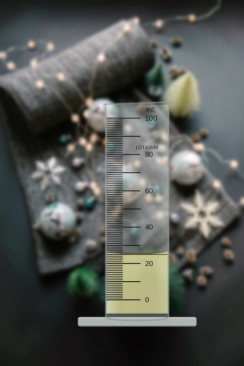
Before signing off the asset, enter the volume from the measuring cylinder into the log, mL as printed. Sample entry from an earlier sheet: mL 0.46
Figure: mL 25
